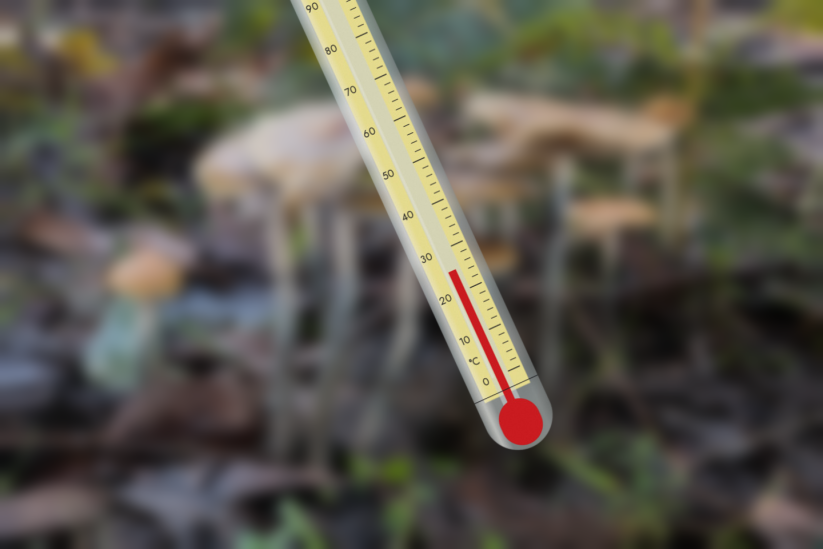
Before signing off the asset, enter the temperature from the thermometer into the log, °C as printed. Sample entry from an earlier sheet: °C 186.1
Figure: °C 25
